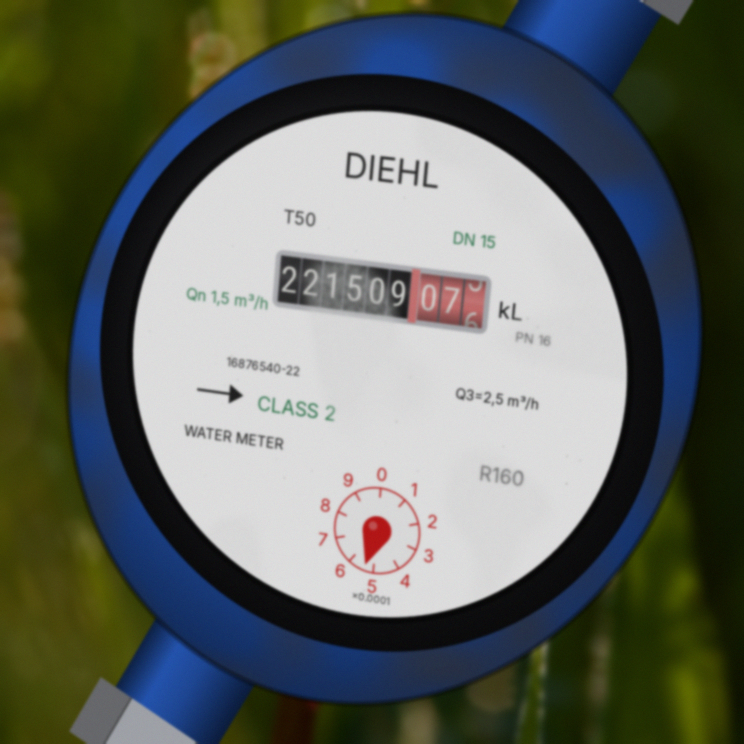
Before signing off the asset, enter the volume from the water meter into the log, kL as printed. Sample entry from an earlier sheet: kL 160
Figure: kL 221509.0755
